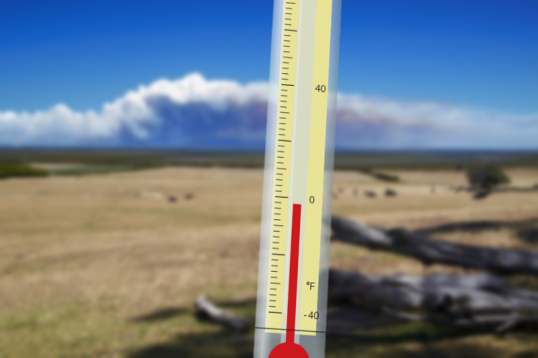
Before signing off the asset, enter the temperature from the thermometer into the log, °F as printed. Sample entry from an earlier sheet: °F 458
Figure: °F -2
